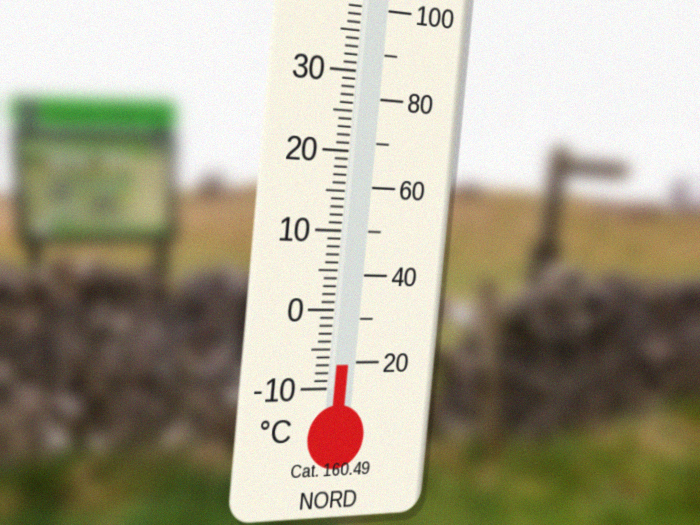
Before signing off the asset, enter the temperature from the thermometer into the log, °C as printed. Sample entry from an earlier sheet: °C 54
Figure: °C -7
